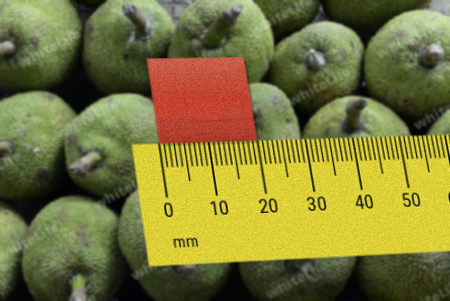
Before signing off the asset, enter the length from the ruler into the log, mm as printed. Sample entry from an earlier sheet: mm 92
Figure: mm 20
